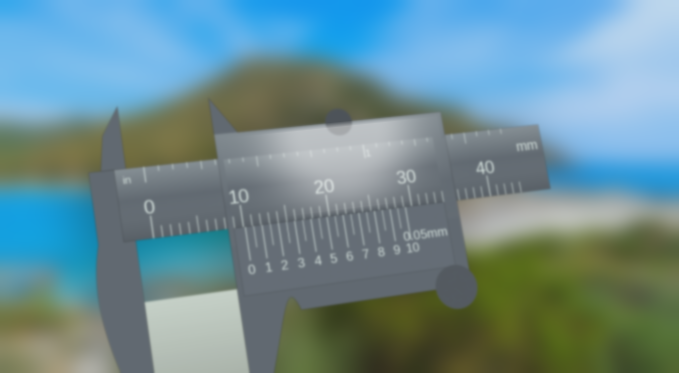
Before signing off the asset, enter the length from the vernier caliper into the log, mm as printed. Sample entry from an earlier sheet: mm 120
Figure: mm 10.2
